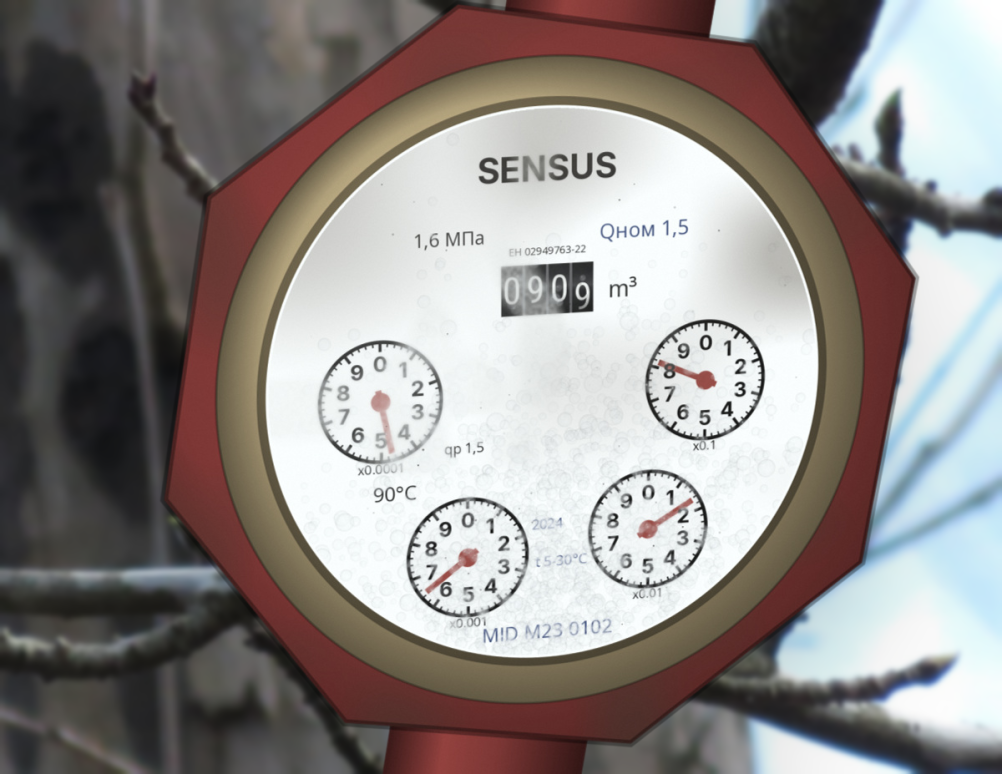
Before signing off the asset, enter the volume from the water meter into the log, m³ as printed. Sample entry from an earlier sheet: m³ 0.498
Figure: m³ 908.8164
